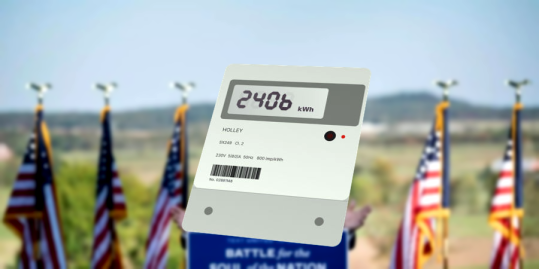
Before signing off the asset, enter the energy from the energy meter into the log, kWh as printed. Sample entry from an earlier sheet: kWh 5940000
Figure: kWh 2406
